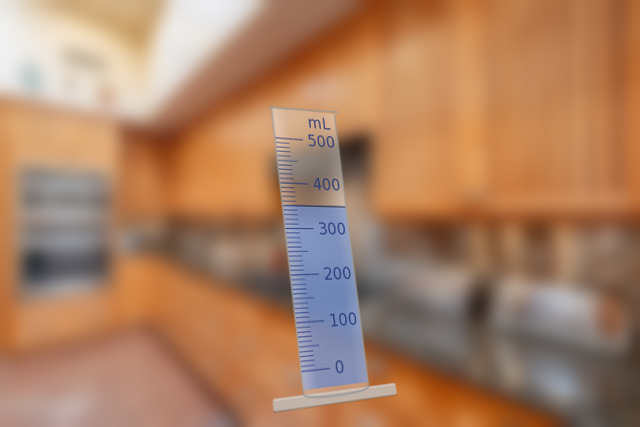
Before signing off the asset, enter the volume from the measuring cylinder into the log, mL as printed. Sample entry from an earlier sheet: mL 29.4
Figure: mL 350
